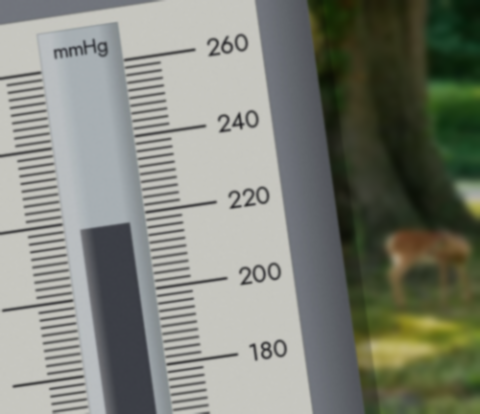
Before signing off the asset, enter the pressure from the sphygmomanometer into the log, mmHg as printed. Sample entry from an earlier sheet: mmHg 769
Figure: mmHg 218
